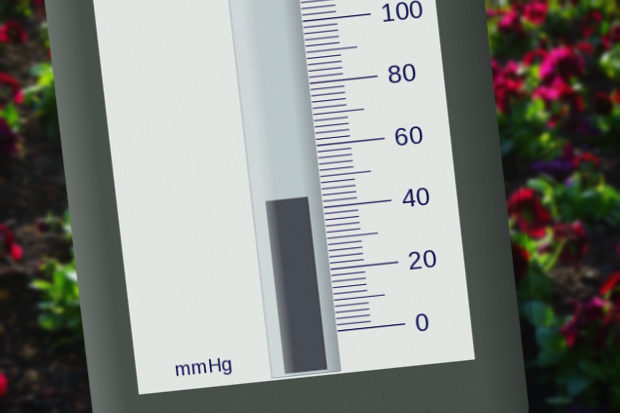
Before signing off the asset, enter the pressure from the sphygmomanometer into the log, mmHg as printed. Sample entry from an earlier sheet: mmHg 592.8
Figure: mmHg 44
